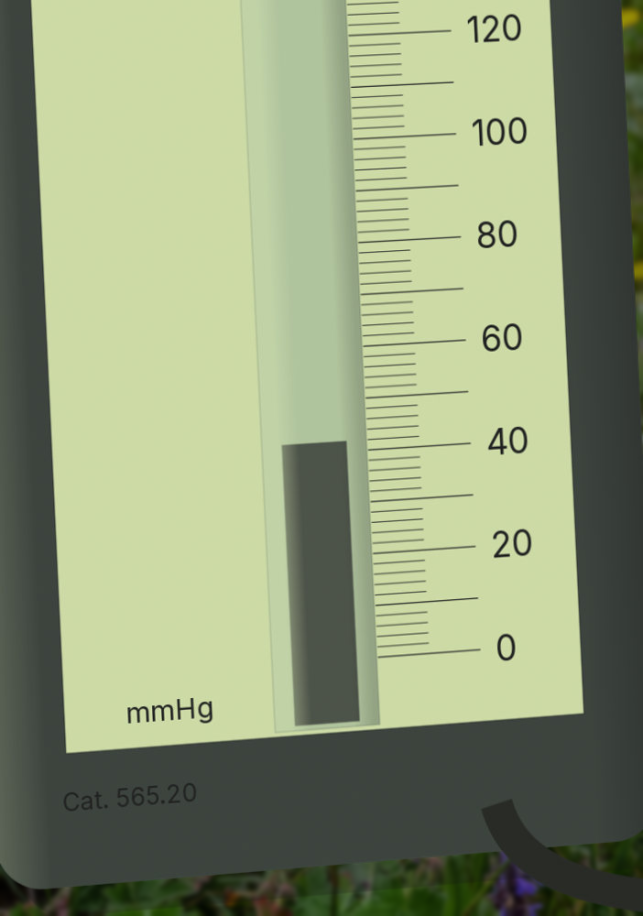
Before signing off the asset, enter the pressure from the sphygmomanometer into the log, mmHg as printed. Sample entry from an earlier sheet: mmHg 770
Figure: mmHg 42
